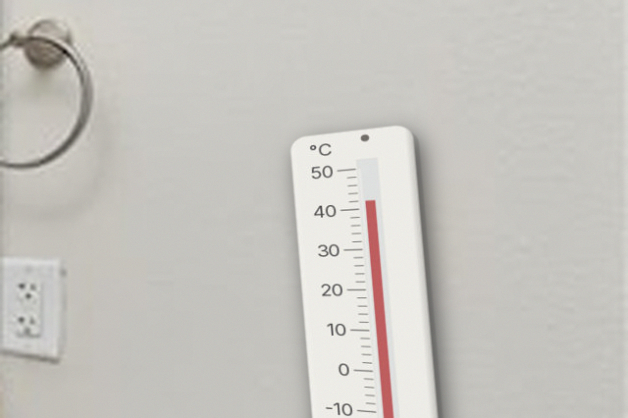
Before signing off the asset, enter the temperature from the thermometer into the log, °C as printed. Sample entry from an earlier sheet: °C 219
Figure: °C 42
